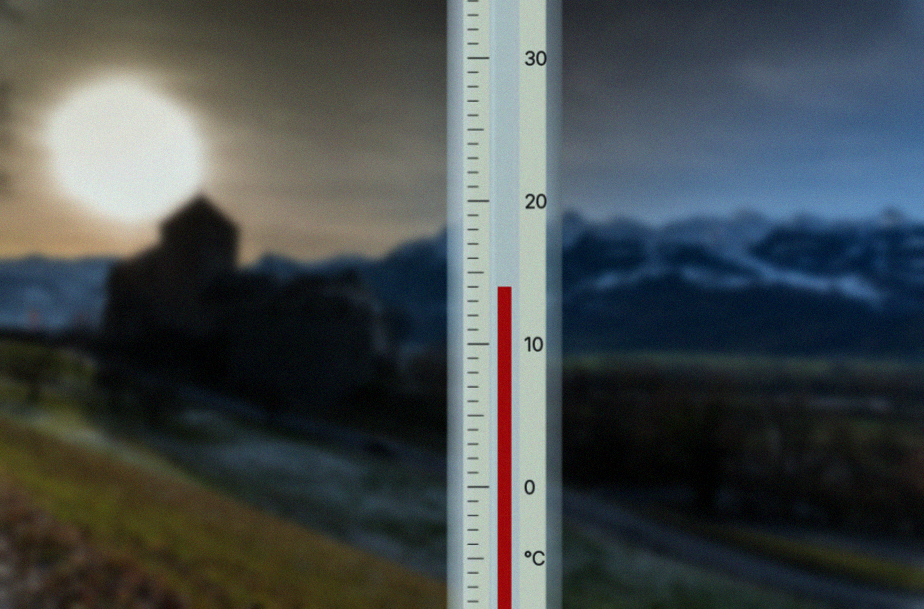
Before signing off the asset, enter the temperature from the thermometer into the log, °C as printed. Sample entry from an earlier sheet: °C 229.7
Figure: °C 14
